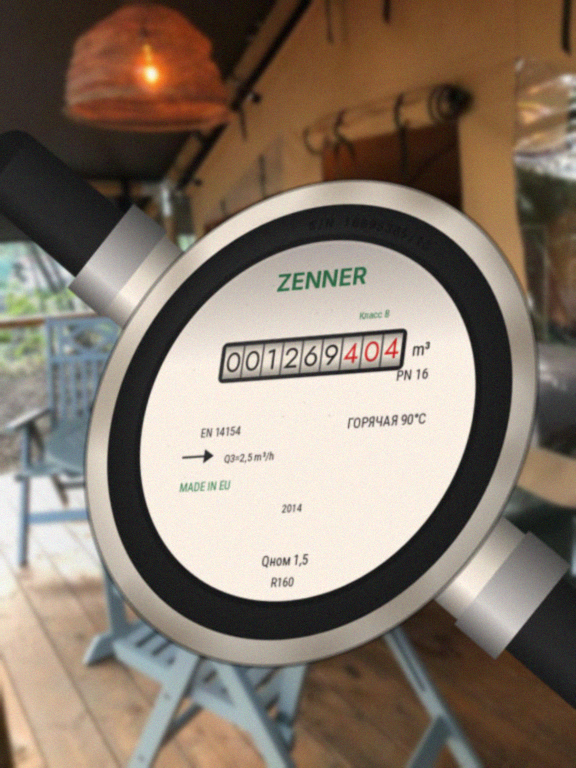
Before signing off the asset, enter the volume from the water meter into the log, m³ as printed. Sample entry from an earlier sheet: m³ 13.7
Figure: m³ 1269.404
